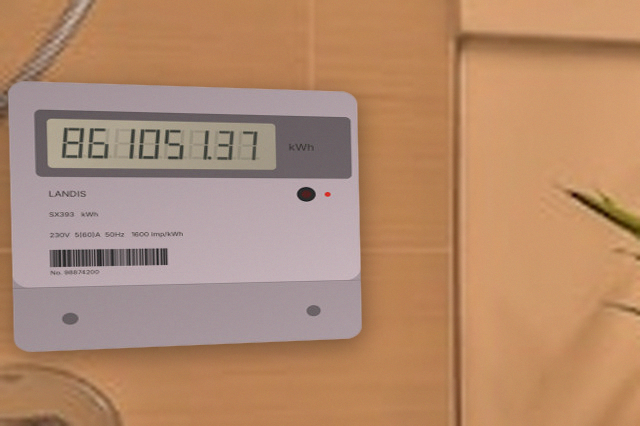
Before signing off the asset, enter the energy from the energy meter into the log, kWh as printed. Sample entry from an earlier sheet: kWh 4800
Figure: kWh 861051.37
